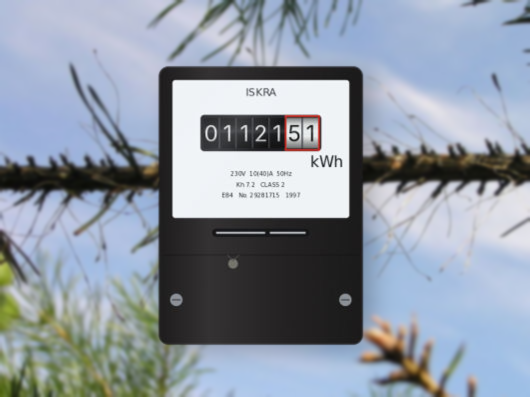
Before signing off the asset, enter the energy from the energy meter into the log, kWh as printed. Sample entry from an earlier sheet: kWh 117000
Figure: kWh 1121.51
